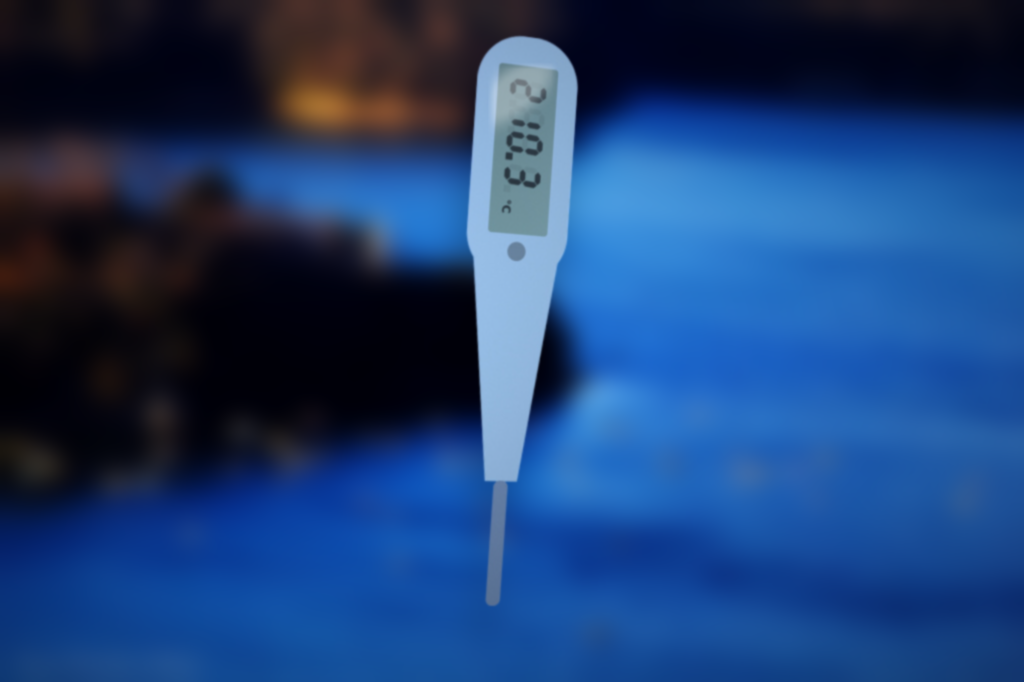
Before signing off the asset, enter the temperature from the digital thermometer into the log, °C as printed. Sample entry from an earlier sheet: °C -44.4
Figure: °C 210.3
